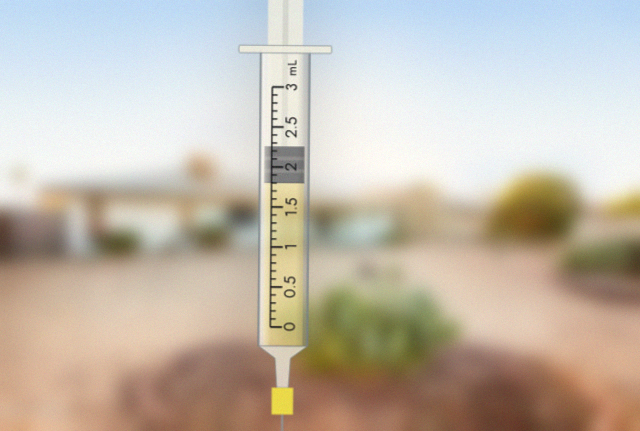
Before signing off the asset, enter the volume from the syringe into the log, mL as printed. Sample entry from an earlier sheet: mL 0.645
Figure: mL 1.8
